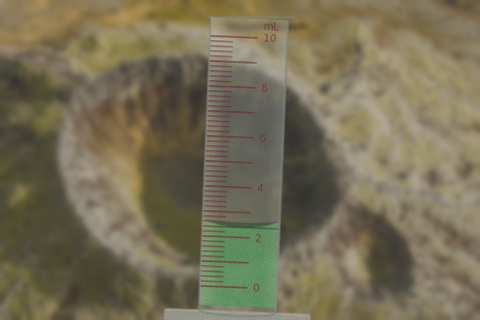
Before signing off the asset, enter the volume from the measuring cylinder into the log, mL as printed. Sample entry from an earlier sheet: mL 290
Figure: mL 2.4
